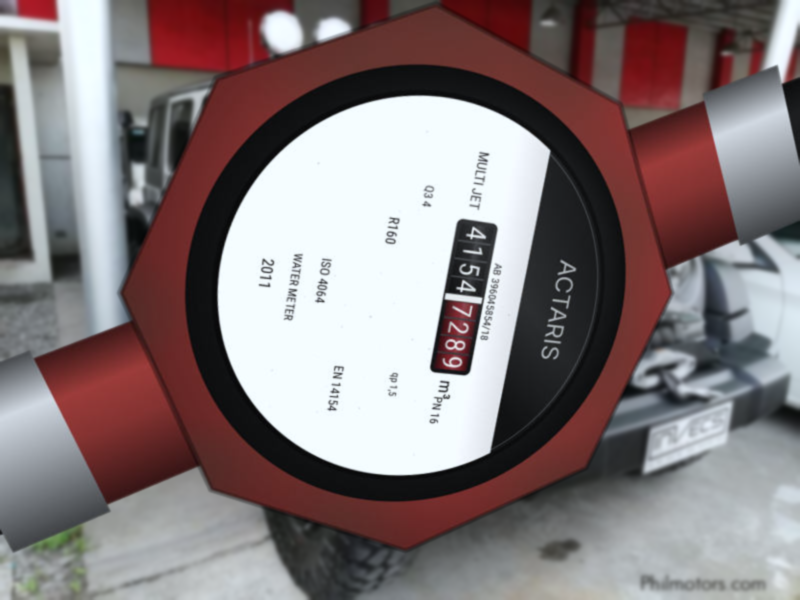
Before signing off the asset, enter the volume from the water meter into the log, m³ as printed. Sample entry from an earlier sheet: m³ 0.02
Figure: m³ 4154.7289
